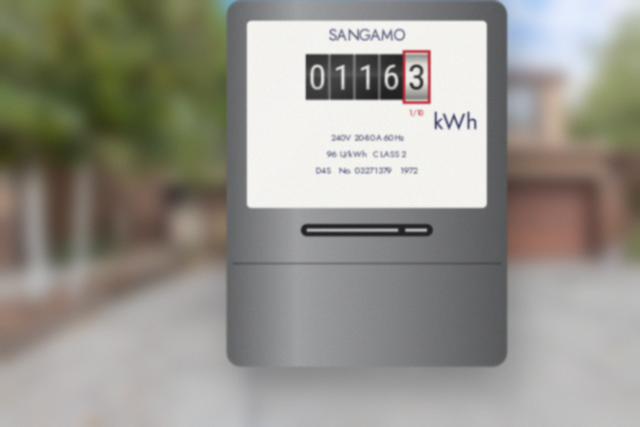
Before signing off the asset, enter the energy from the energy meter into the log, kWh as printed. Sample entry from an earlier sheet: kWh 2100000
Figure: kWh 116.3
